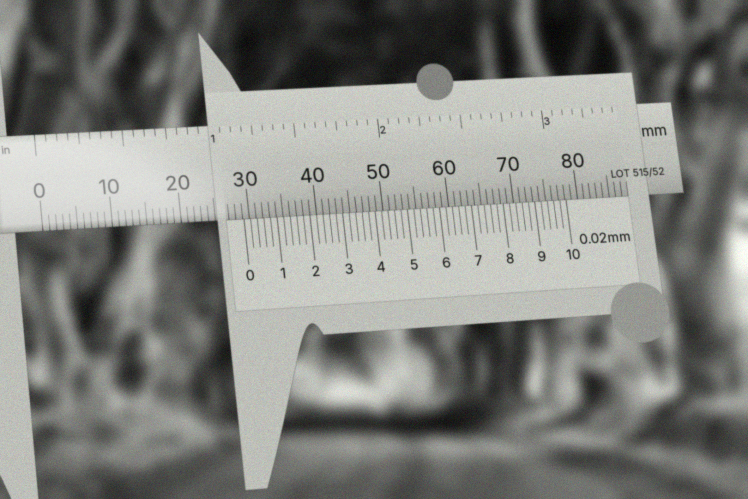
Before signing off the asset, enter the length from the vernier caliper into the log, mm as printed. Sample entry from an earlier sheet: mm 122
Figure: mm 29.2
